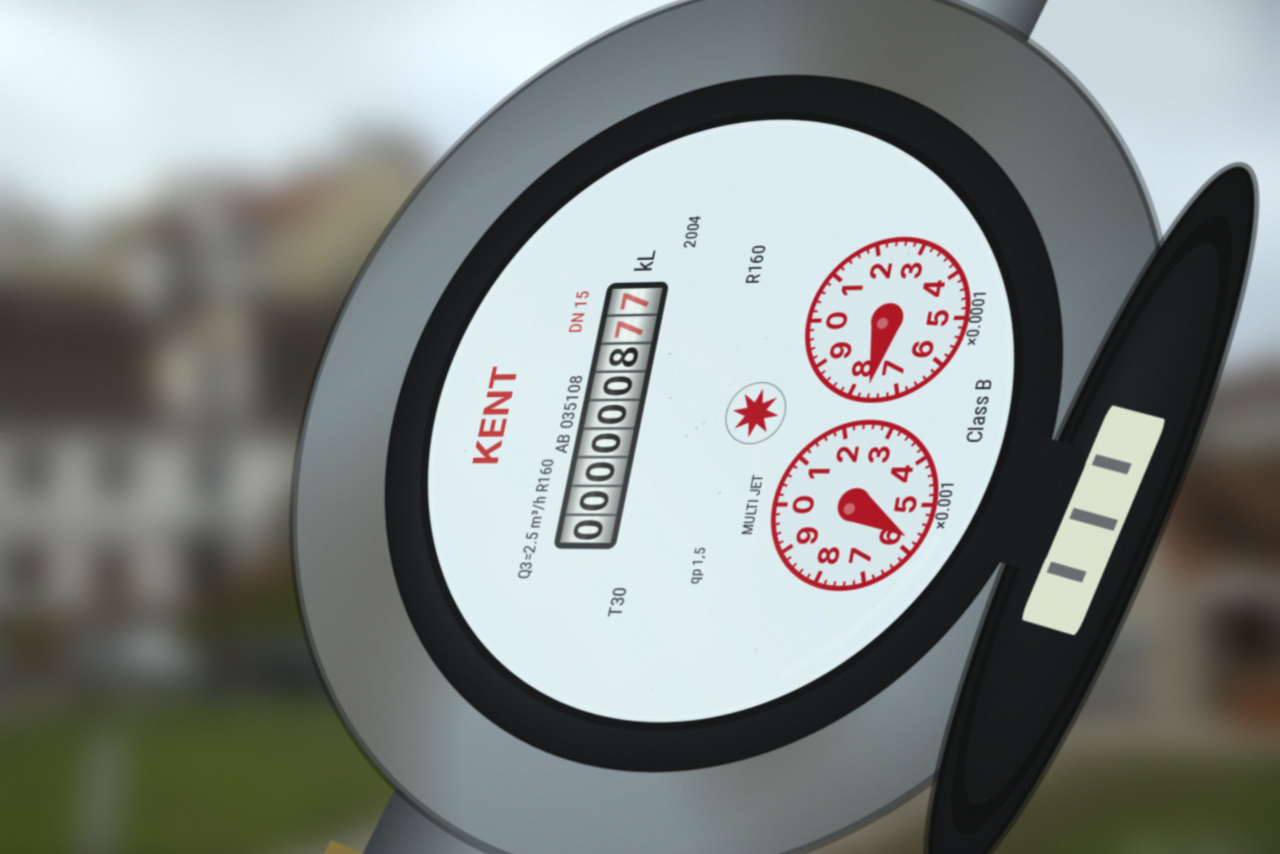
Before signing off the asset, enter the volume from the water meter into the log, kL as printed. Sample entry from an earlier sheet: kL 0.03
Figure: kL 8.7757
